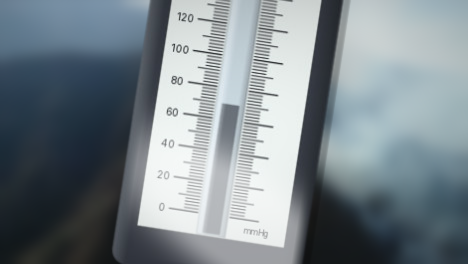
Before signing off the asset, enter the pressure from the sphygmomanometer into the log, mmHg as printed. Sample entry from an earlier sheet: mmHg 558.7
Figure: mmHg 70
